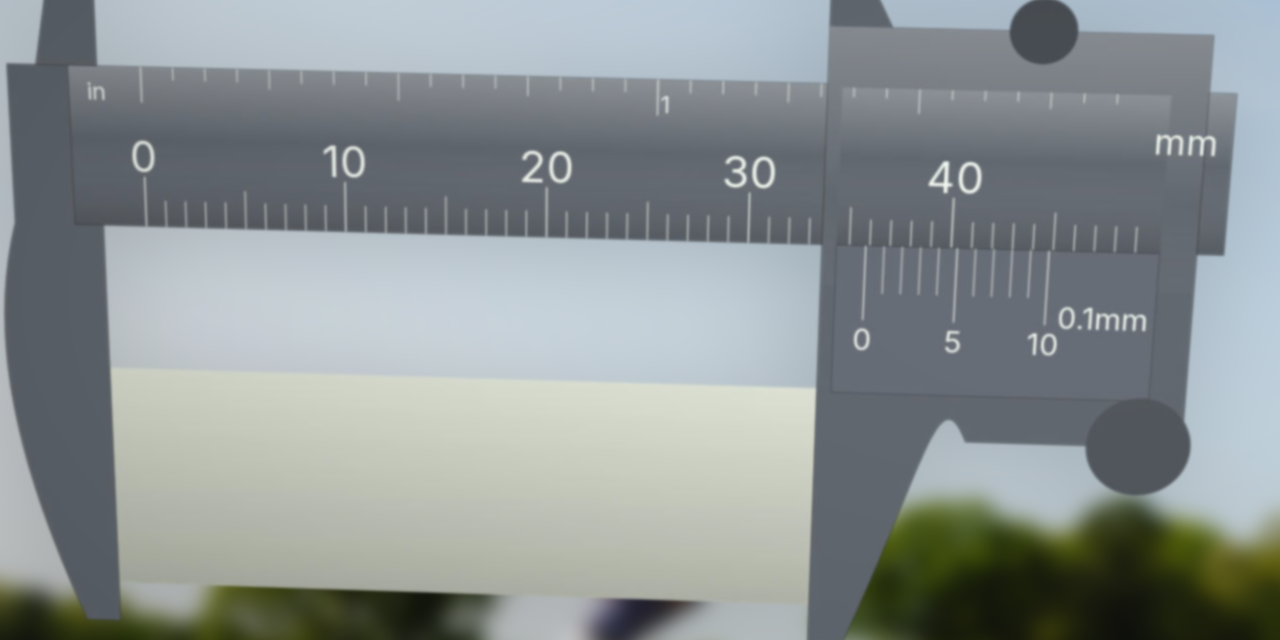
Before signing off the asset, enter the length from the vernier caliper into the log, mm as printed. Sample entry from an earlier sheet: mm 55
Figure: mm 35.8
